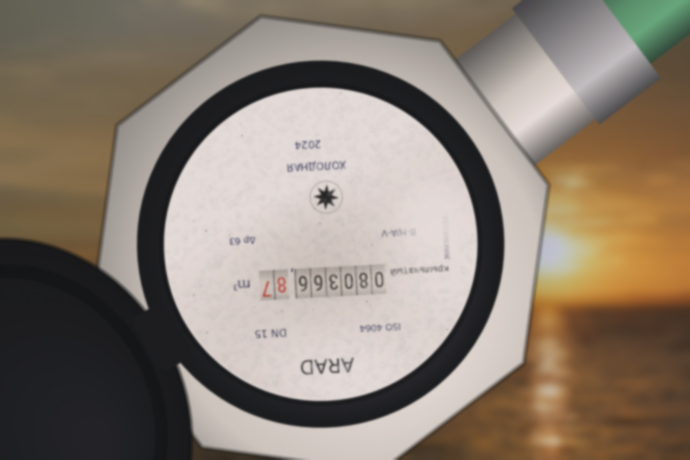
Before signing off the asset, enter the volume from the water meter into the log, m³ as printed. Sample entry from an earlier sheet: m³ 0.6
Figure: m³ 80366.87
